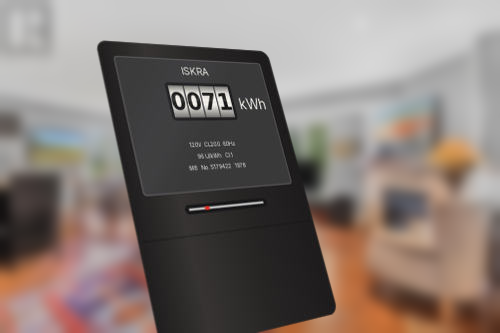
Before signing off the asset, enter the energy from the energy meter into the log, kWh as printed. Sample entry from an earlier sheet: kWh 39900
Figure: kWh 71
